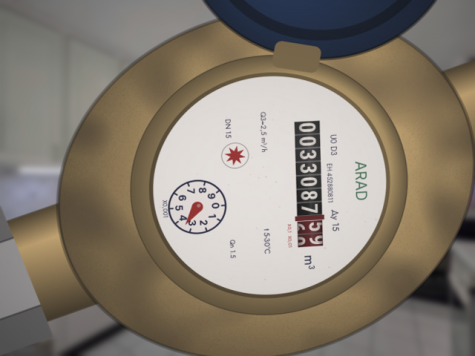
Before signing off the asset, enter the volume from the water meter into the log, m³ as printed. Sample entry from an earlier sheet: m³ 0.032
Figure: m³ 33087.593
